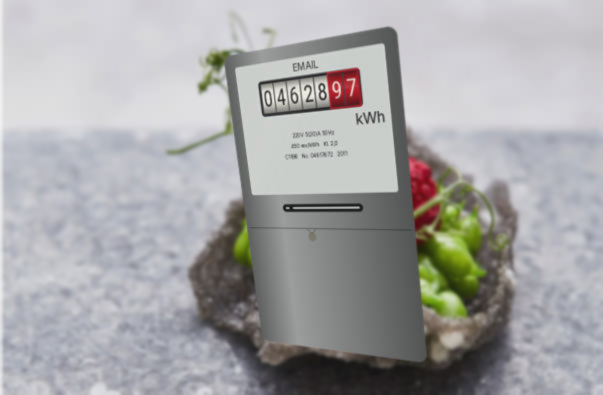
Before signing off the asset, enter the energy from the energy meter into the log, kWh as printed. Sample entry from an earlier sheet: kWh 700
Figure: kWh 4628.97
